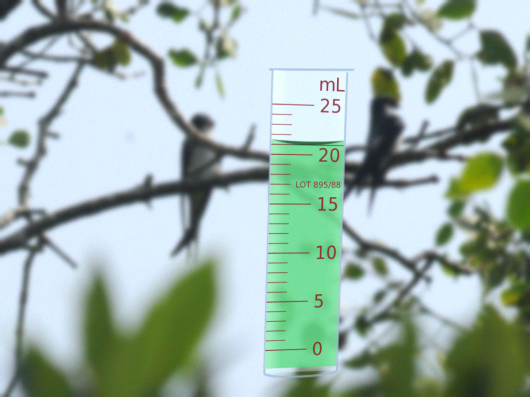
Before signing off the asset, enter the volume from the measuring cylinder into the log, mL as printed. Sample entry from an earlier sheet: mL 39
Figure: mL 21
